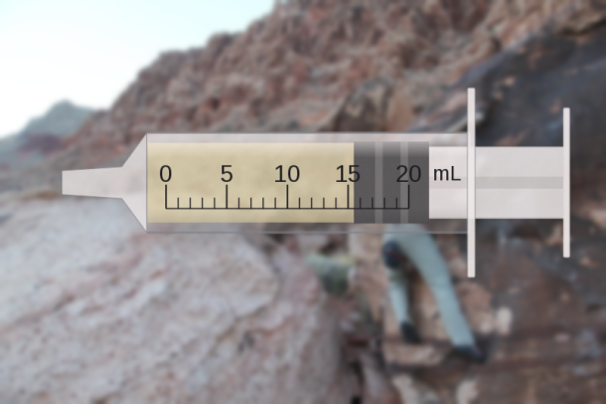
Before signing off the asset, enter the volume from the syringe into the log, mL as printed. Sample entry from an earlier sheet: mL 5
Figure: mL 15.5
